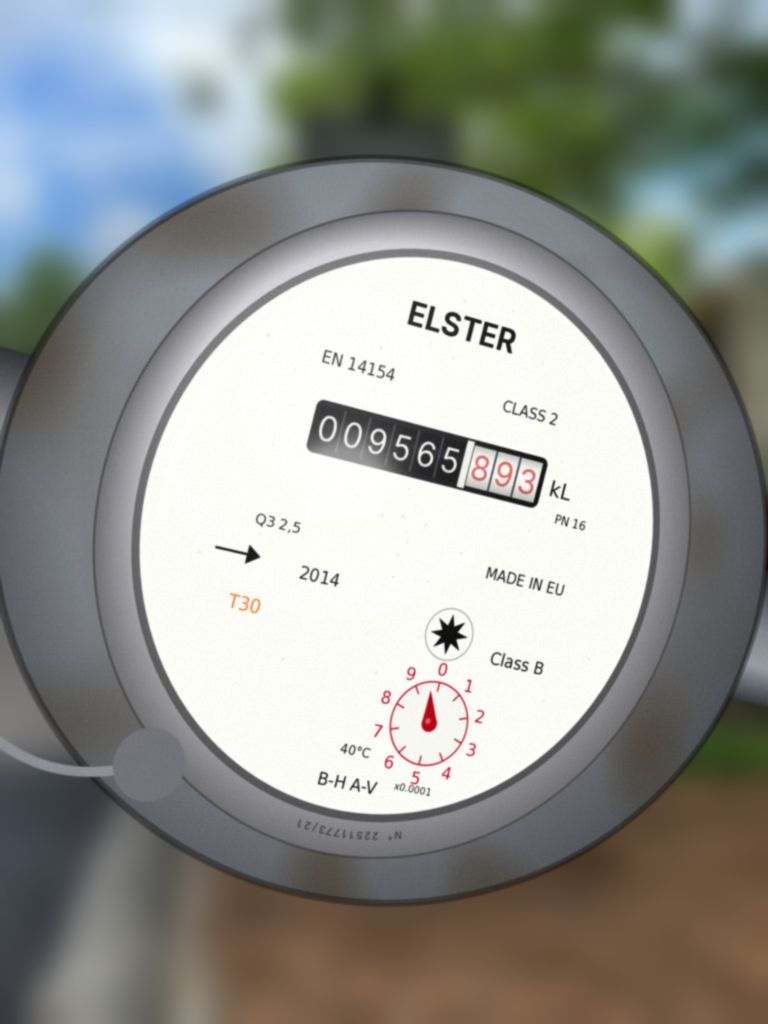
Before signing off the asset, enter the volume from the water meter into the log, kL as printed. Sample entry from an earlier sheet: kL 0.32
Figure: kL 9565.8929
